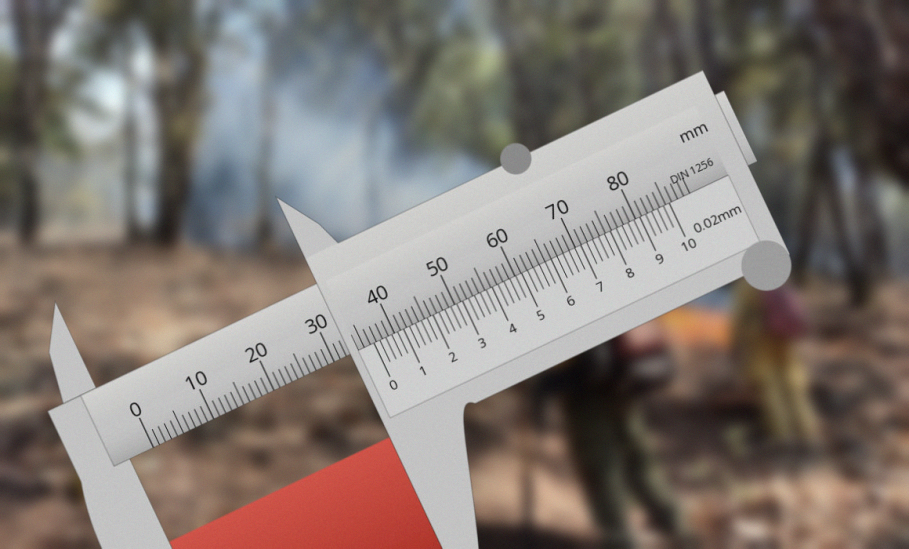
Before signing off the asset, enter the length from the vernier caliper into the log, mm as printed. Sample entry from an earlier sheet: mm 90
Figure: mm 36.6
